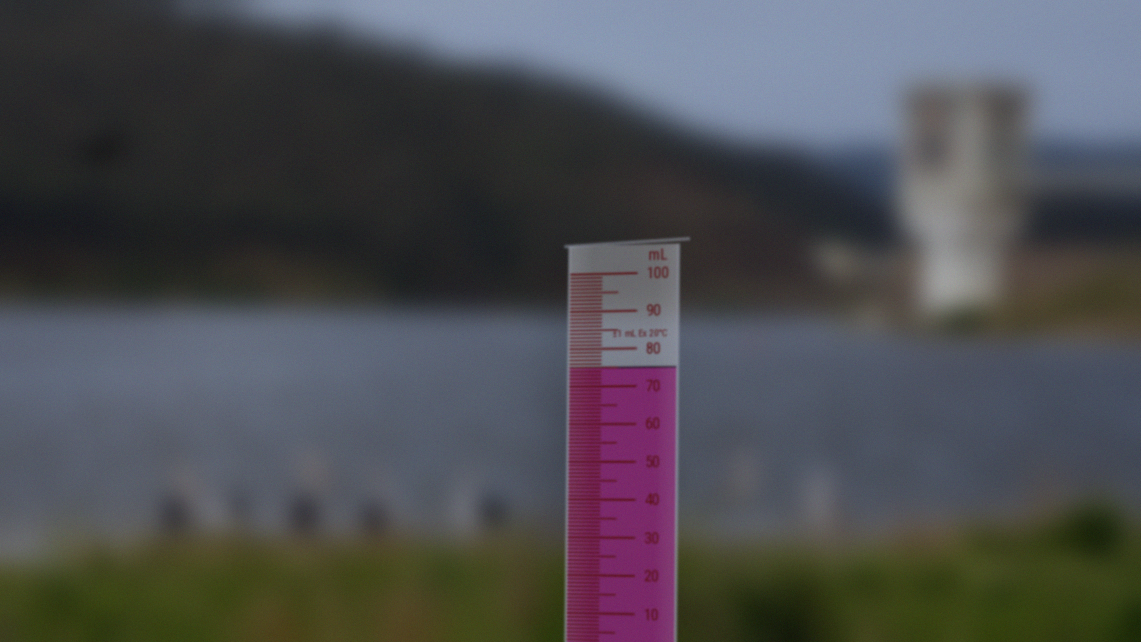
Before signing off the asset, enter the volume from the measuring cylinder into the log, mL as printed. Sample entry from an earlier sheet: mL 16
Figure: mL 75
